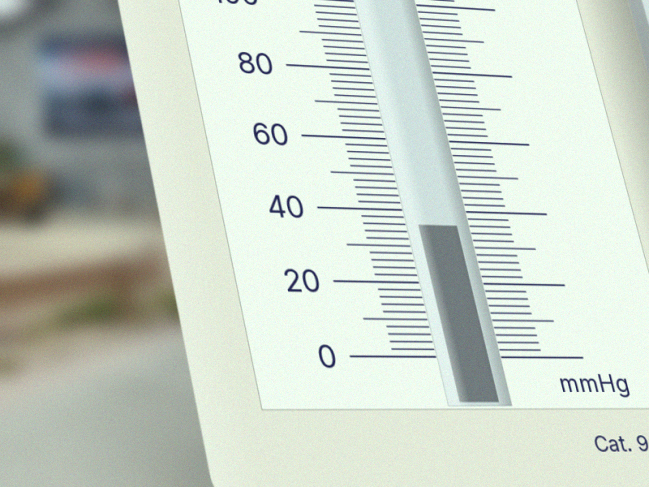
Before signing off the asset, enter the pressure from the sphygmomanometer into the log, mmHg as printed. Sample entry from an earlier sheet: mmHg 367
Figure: mmHg 36
